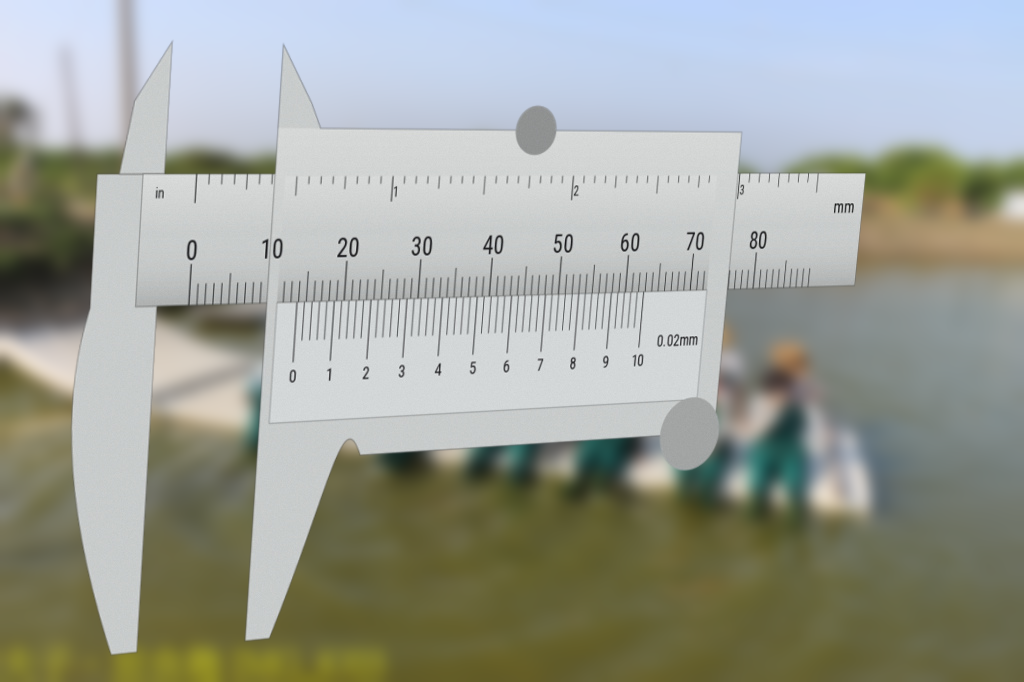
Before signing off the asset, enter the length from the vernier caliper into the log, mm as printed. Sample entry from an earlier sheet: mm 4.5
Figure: mm 13.8
